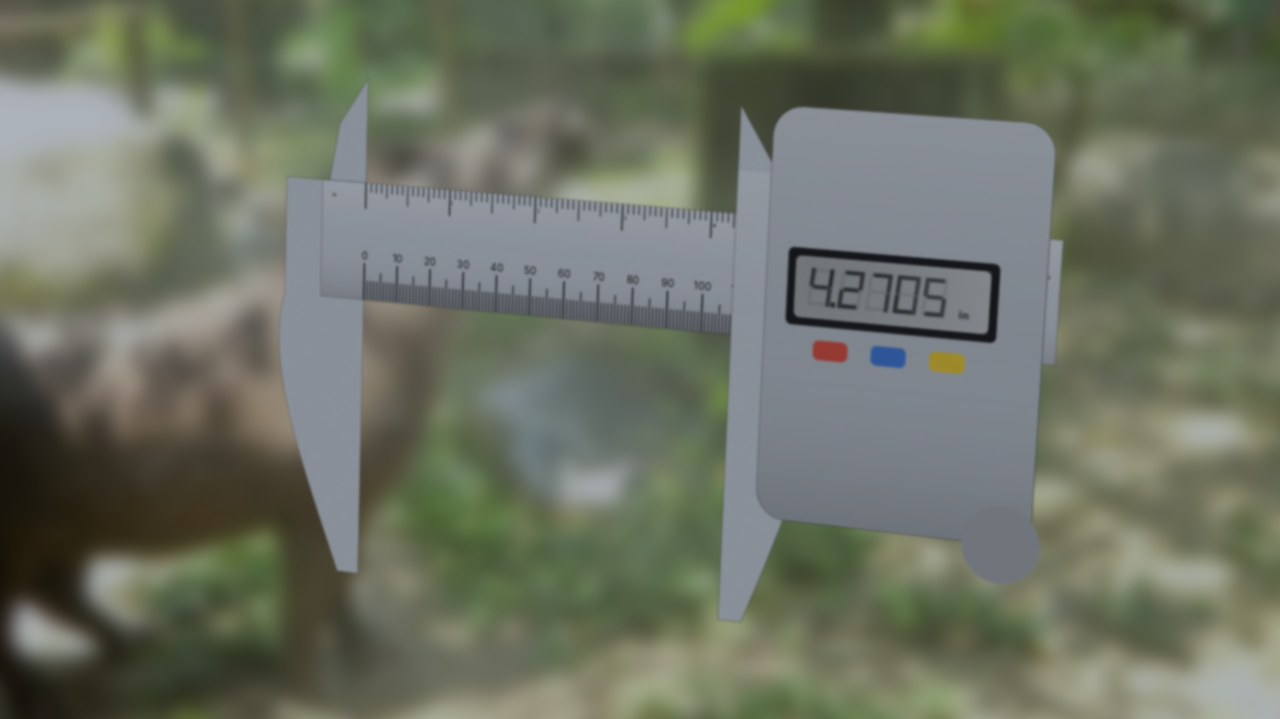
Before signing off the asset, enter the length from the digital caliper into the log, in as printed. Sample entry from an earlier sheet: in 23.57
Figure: in 4.2705
